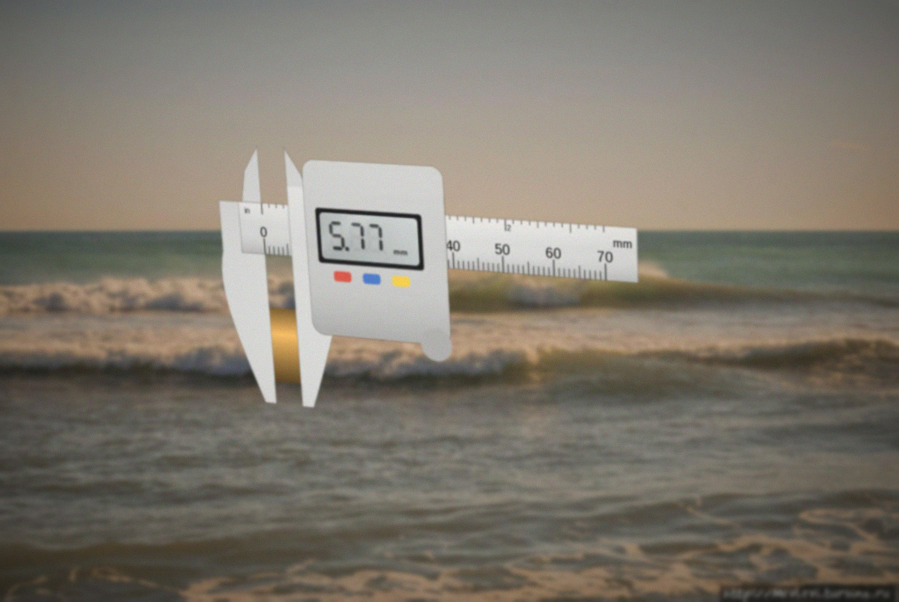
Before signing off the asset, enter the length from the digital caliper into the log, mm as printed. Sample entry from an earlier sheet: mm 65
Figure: mm 5.77
